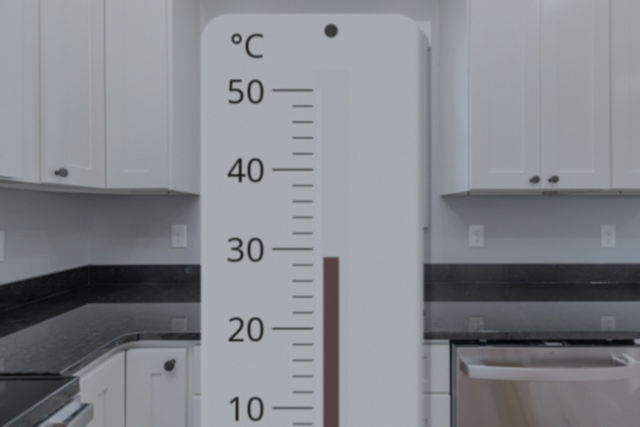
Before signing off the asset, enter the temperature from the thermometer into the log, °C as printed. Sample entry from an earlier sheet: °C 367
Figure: °C 29
